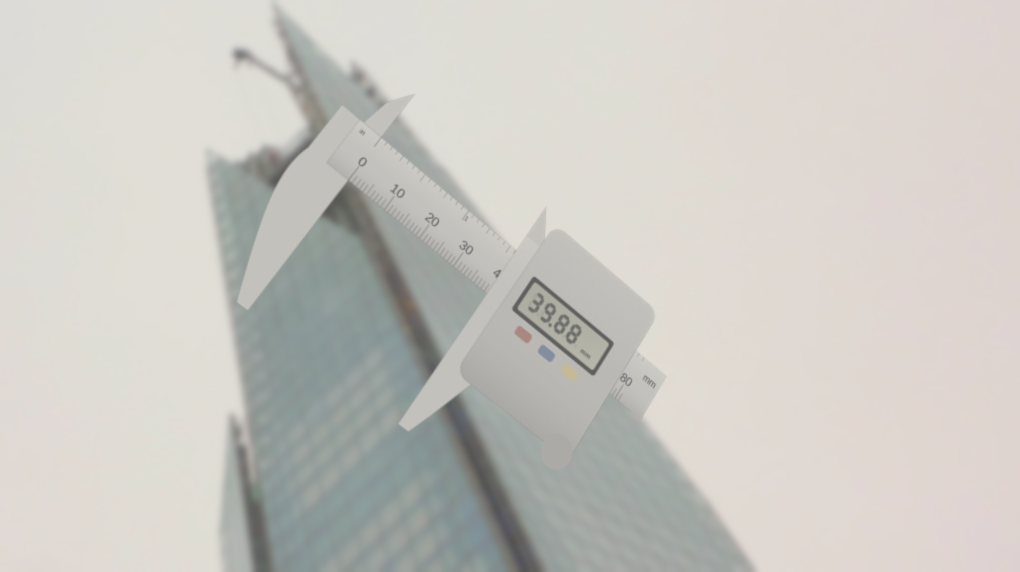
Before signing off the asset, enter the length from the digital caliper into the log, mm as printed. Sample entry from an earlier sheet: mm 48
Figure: mm 39.88
